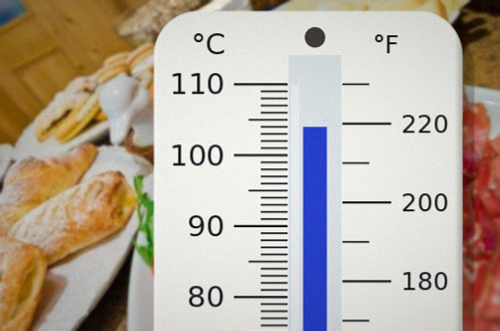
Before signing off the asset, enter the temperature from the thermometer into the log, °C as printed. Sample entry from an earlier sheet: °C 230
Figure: °C 104
